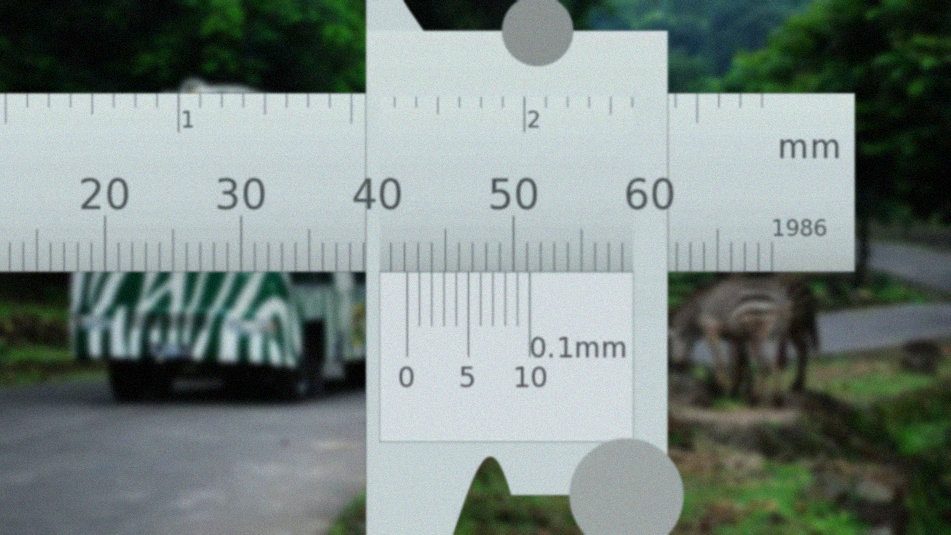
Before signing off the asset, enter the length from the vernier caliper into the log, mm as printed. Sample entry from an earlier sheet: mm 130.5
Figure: mm 42.2
